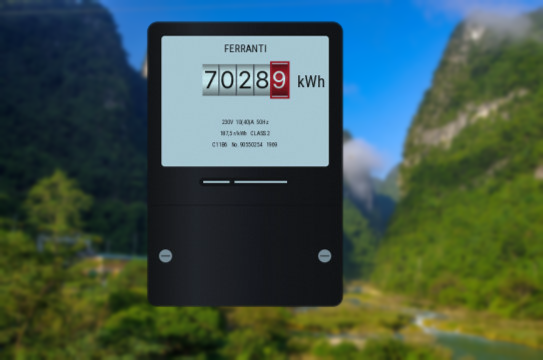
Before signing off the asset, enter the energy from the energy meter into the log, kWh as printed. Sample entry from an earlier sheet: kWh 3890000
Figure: kWh 7028.9
